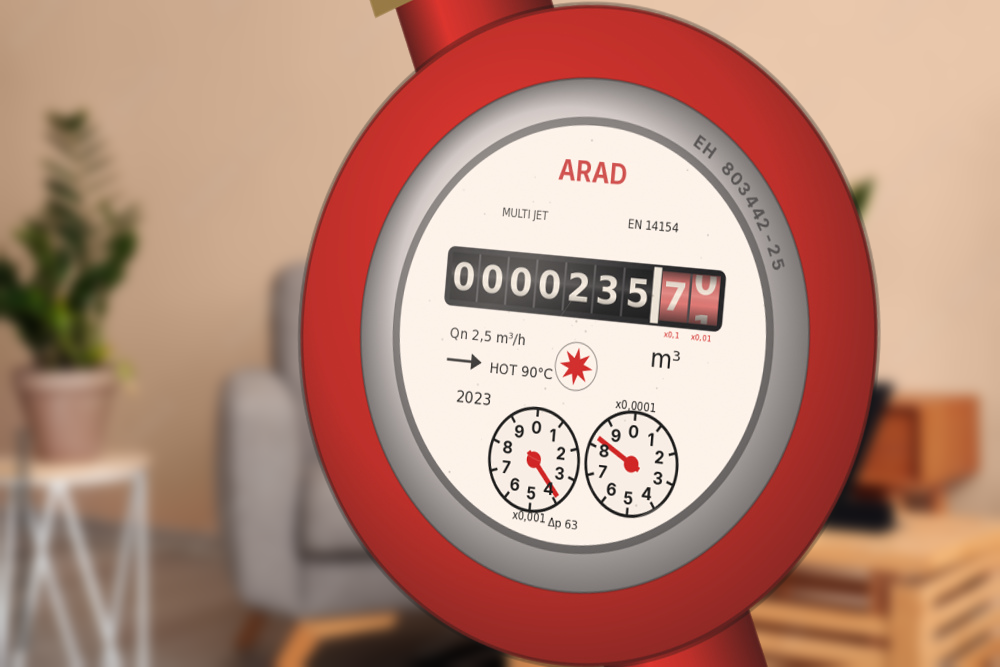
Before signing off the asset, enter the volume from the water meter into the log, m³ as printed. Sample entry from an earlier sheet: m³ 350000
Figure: m³ 235.7038
